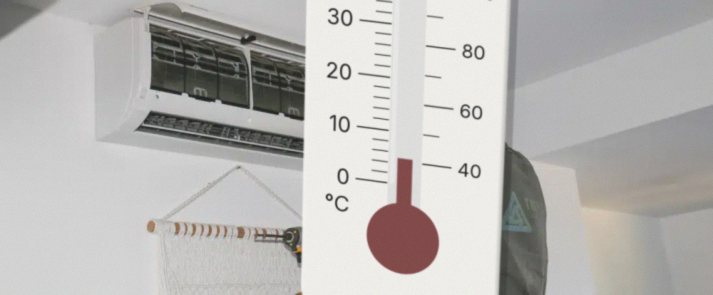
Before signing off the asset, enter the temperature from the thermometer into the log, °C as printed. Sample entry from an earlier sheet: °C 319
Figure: °C 5
